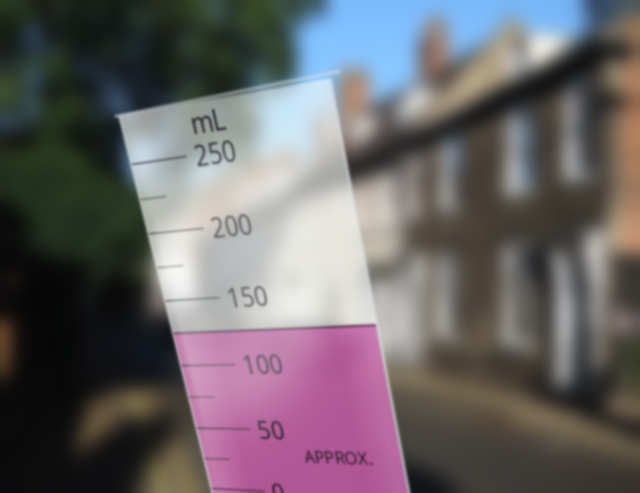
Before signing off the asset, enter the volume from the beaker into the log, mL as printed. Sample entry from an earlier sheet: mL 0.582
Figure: mL 125
